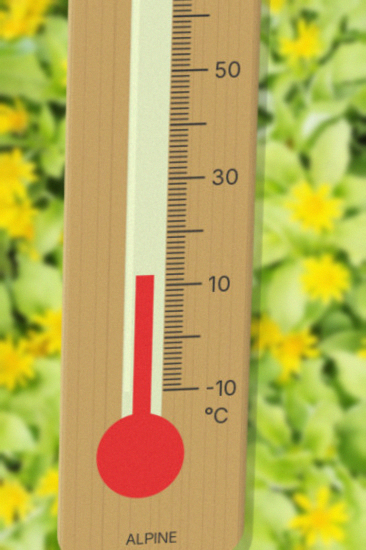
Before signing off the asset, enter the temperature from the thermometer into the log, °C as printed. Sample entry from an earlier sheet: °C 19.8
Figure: °C 12
